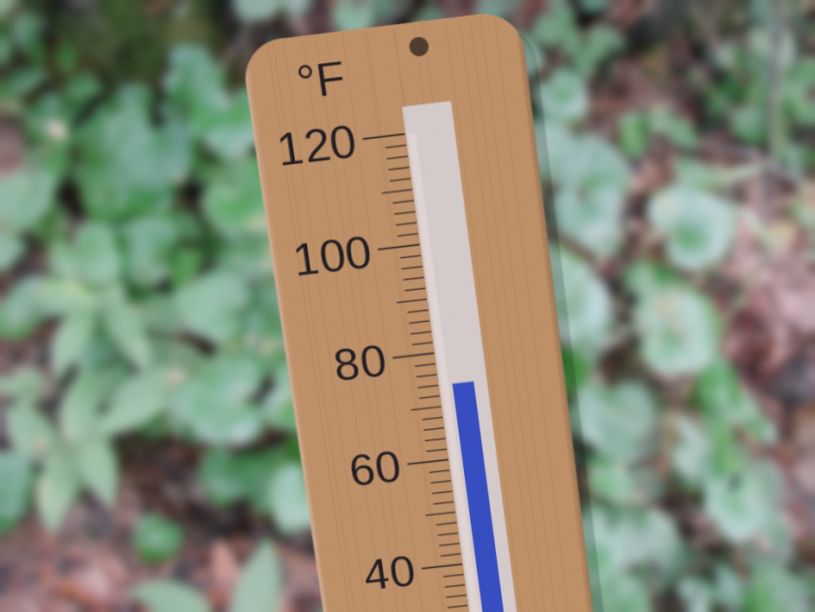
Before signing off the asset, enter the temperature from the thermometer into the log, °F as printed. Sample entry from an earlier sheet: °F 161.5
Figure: °F 74
